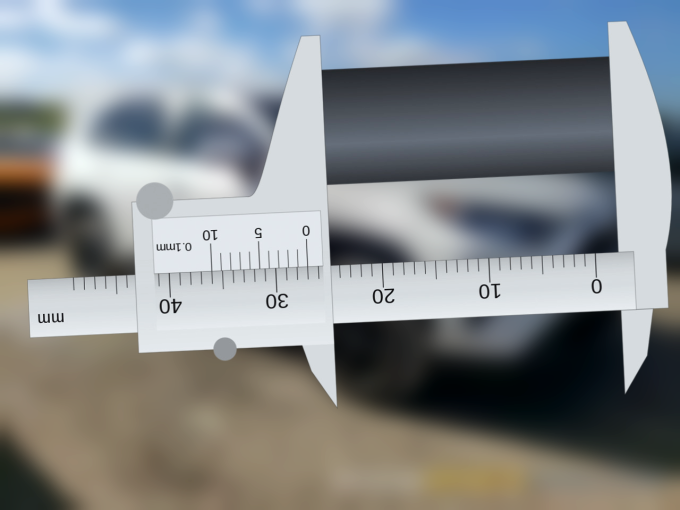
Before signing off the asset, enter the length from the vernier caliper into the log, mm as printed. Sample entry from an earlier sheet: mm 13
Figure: mm 27.0
